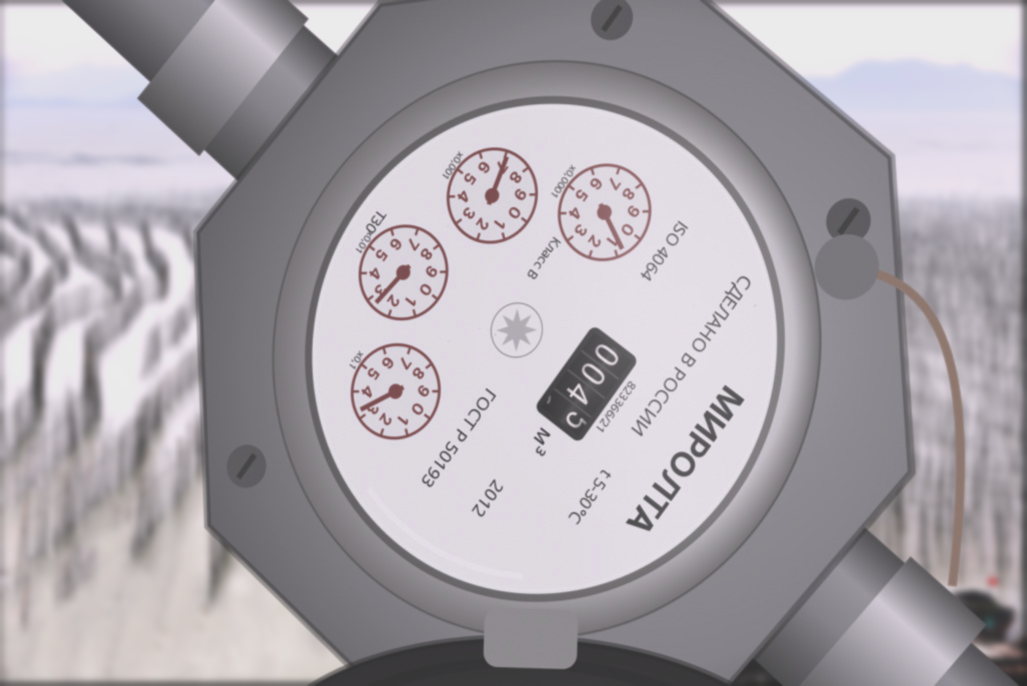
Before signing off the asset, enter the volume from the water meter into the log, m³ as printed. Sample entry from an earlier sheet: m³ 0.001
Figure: m³ 45.3270
